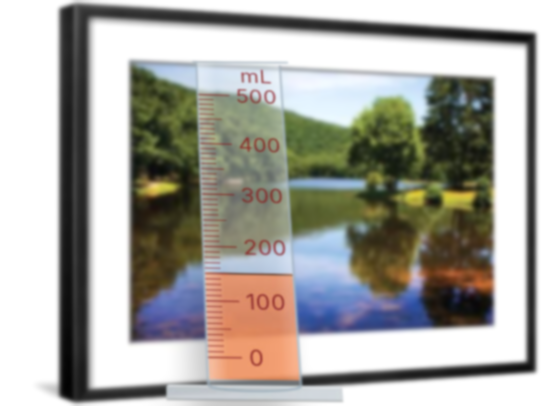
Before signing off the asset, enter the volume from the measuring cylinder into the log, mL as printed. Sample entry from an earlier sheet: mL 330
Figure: mL 150
